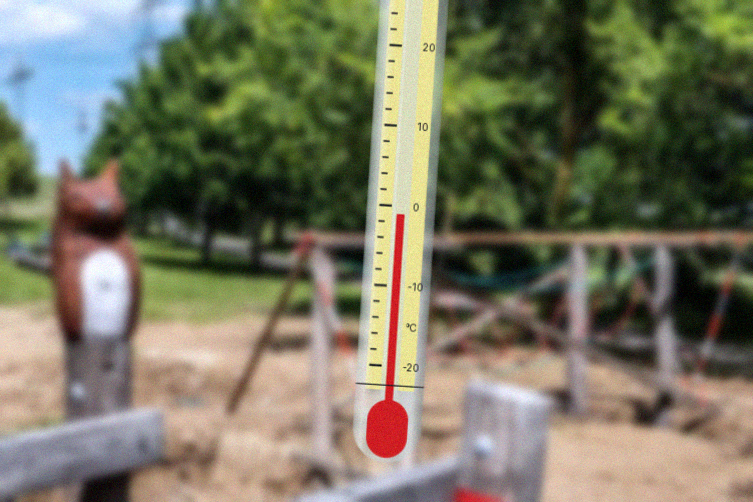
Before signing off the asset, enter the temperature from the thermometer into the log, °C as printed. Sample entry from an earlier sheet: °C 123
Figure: °C -1
